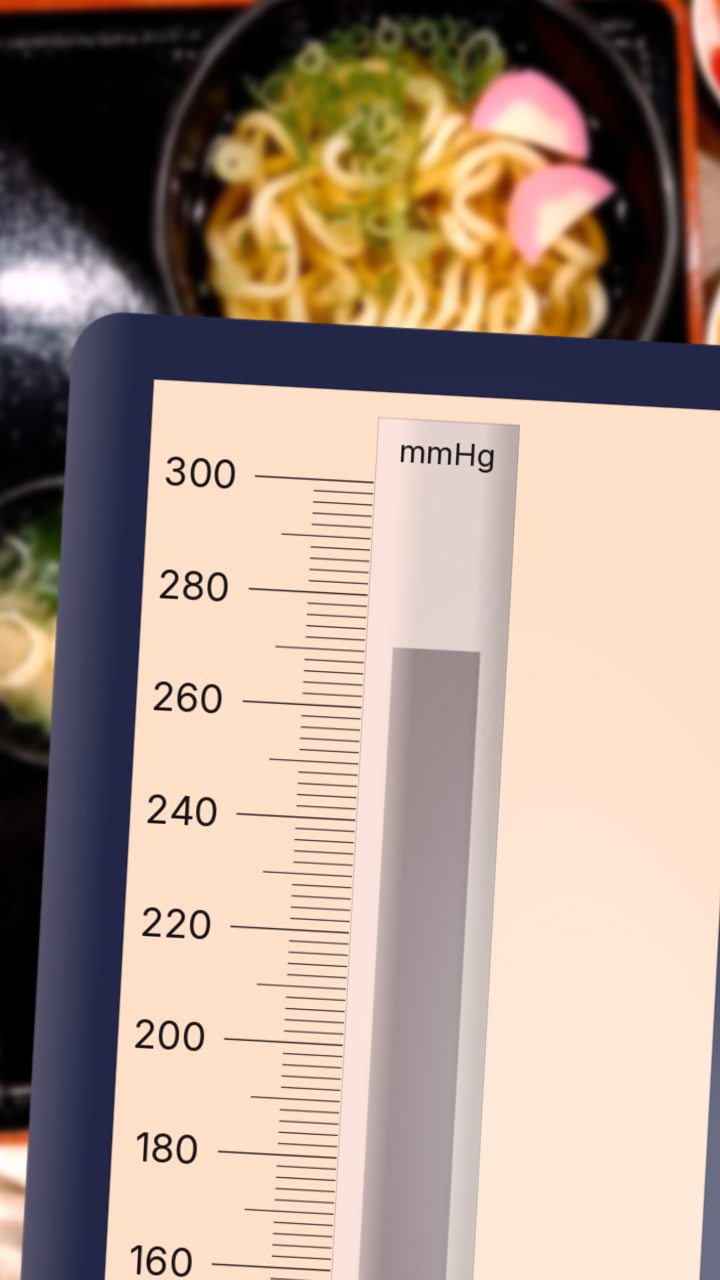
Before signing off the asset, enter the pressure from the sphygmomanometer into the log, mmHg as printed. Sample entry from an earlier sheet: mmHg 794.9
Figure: mmHg 271
